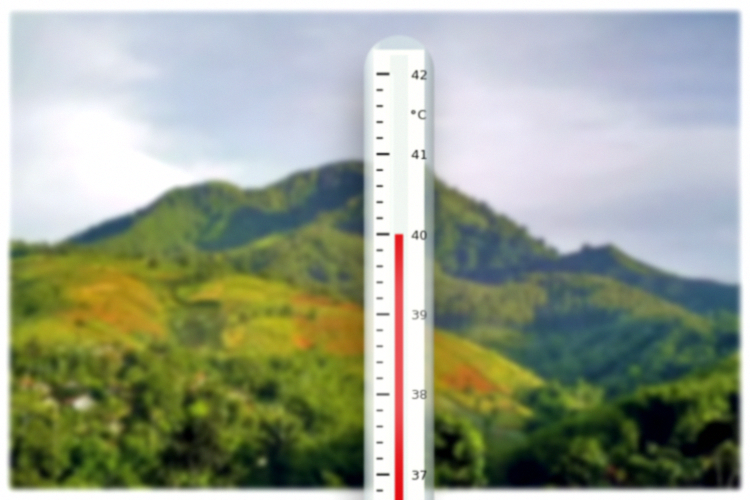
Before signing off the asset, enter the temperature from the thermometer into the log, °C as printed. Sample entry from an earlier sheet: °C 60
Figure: °C 40
